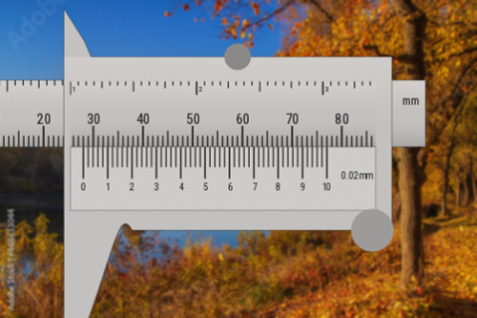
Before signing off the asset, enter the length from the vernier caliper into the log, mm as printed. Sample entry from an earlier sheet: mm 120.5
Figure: mm 28.0
